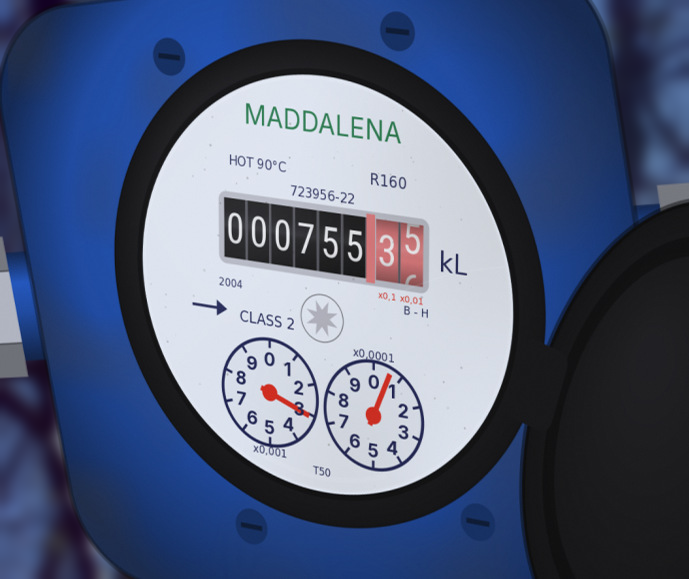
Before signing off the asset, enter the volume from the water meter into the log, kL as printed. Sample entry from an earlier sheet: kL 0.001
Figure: kL 755.3530
